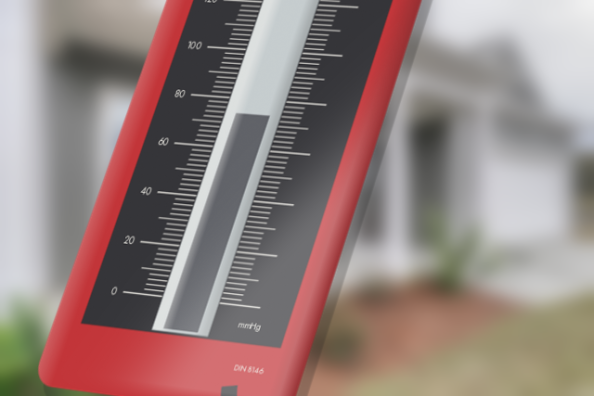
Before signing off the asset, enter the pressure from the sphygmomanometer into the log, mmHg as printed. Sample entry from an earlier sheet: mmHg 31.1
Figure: mmHg 74
